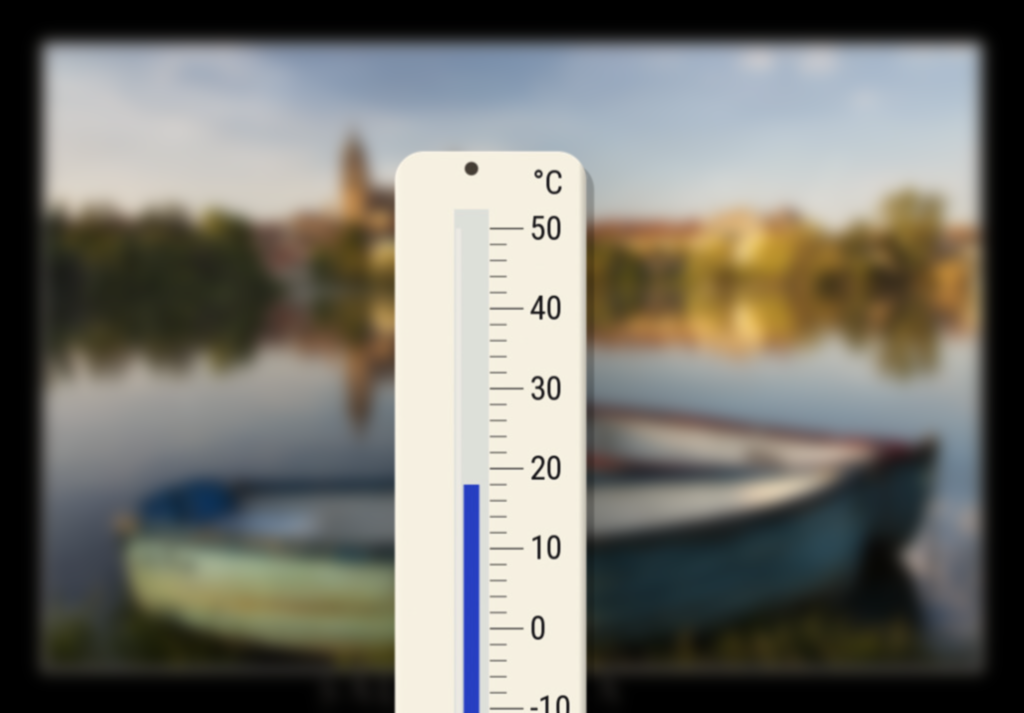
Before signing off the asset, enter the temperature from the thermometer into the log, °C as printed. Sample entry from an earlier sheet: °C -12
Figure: °C 18
